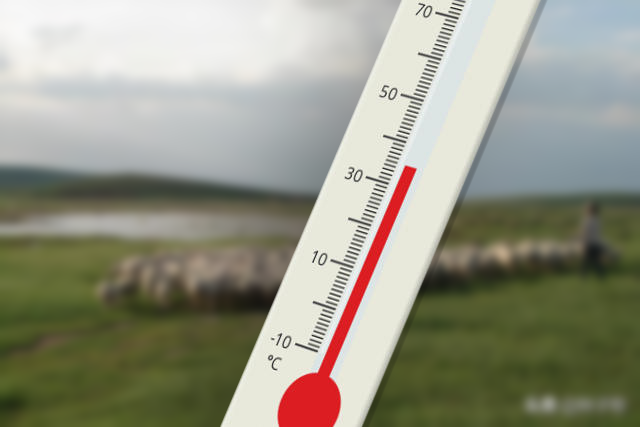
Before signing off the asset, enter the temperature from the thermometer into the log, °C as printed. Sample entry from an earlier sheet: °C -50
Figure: °C 35
